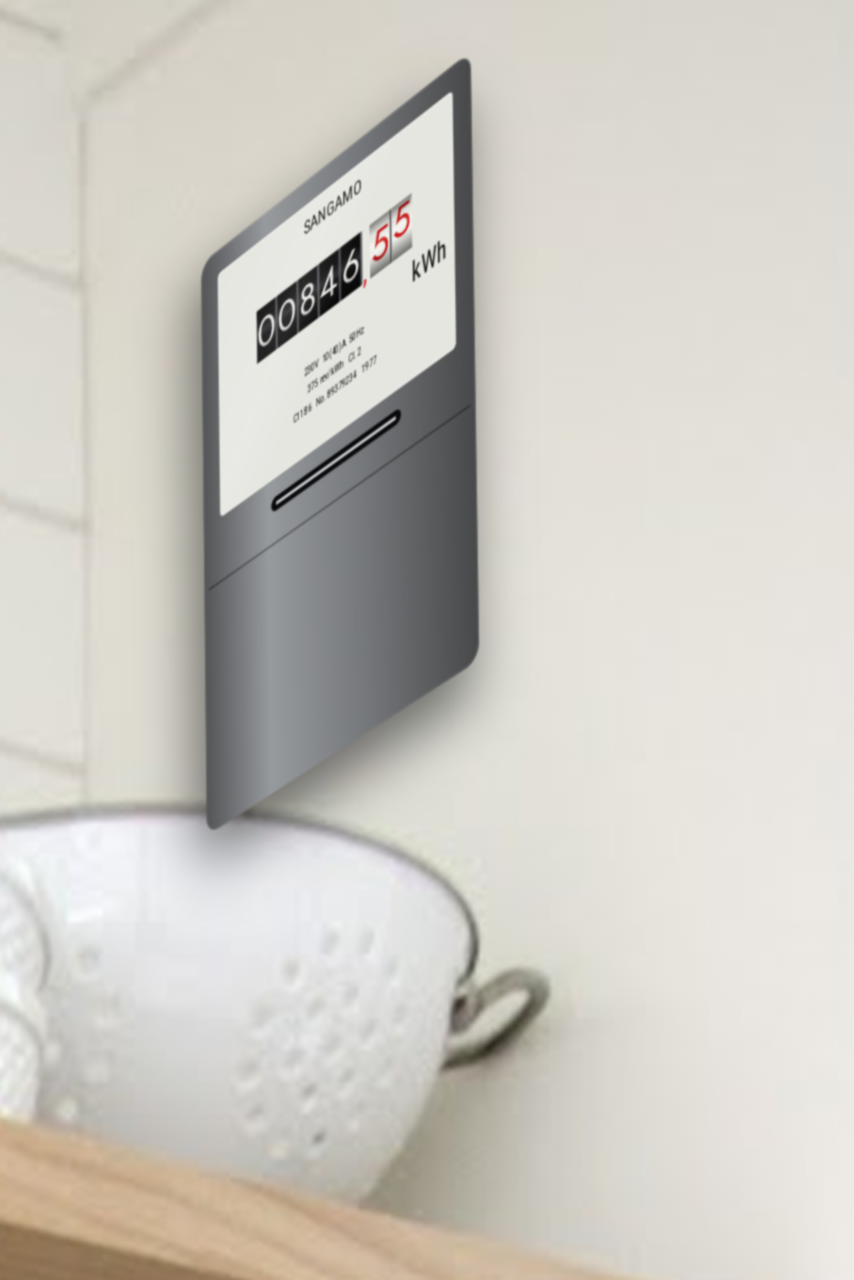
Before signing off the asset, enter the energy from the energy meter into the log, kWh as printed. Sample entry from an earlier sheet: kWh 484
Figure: kWh 846.55
